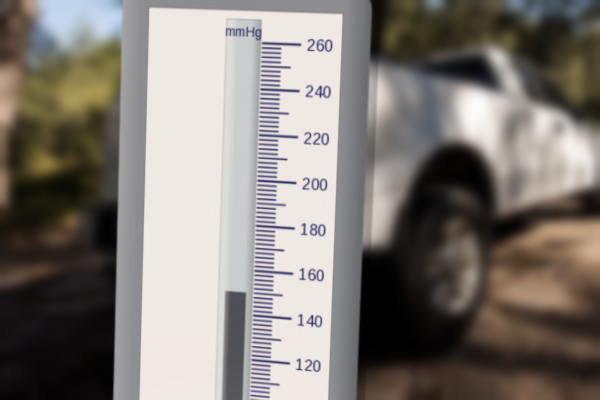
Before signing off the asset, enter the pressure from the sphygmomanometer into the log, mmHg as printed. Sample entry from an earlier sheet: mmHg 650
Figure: mmHg 150
